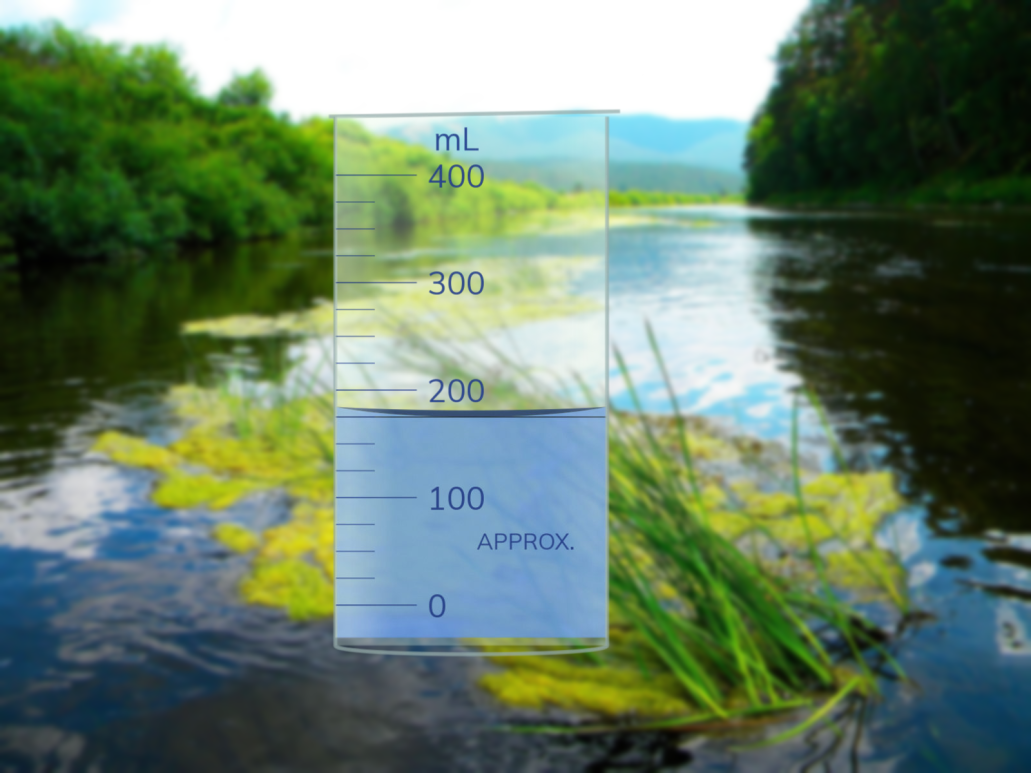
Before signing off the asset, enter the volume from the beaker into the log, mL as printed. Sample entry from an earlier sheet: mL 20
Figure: mL 175
